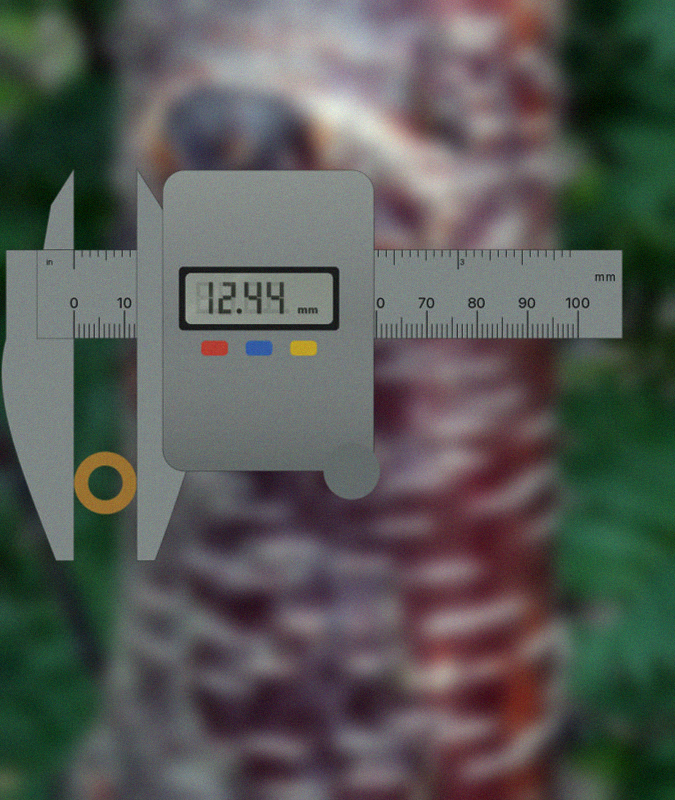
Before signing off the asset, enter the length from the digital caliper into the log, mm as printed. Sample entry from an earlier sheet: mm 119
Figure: mm 12.44
